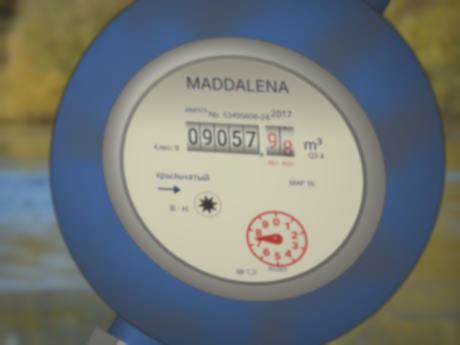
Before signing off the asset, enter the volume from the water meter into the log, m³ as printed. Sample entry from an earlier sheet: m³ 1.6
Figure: m³ 9057.977
